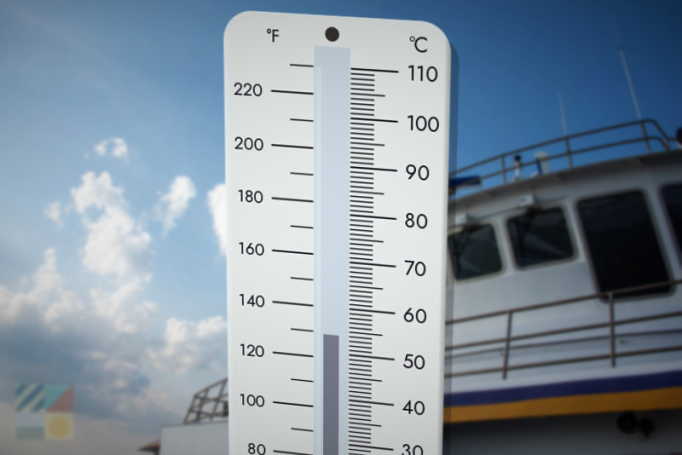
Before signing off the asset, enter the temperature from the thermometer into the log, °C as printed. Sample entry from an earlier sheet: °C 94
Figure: °C 54
